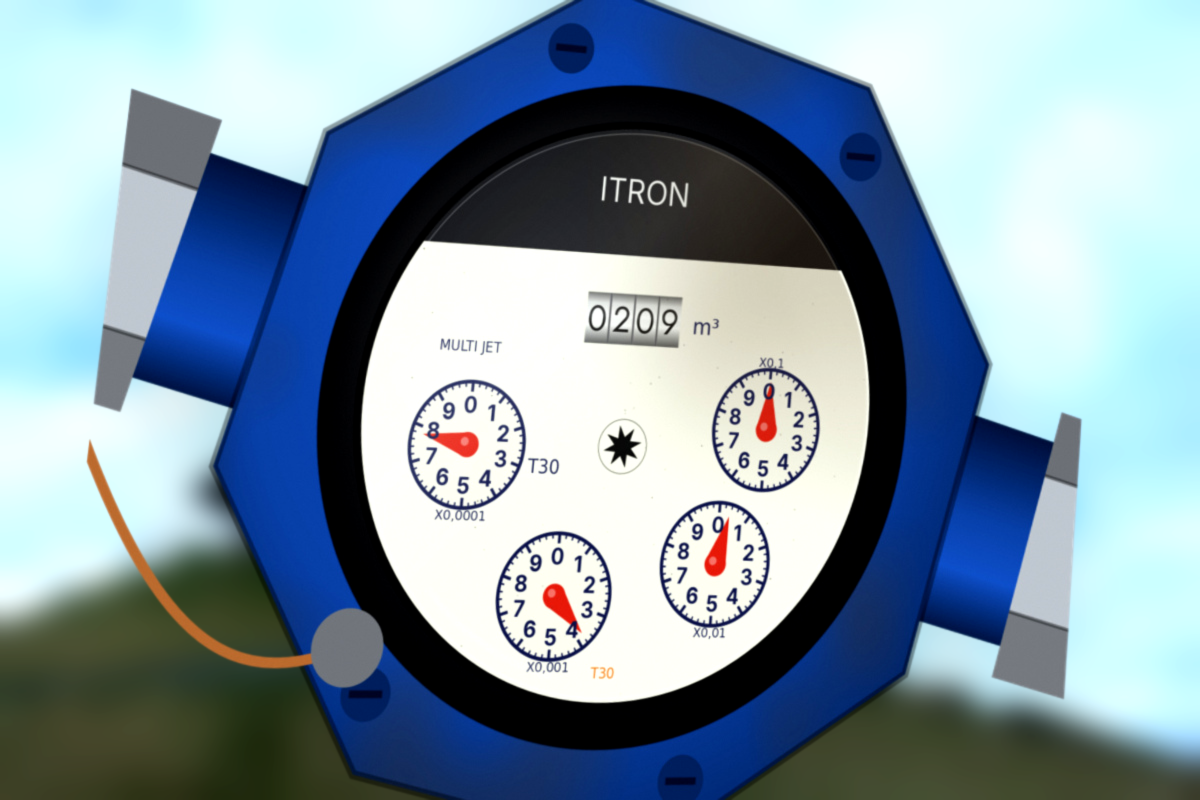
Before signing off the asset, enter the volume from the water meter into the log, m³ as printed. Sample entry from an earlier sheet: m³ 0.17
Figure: m³ 209.0037
